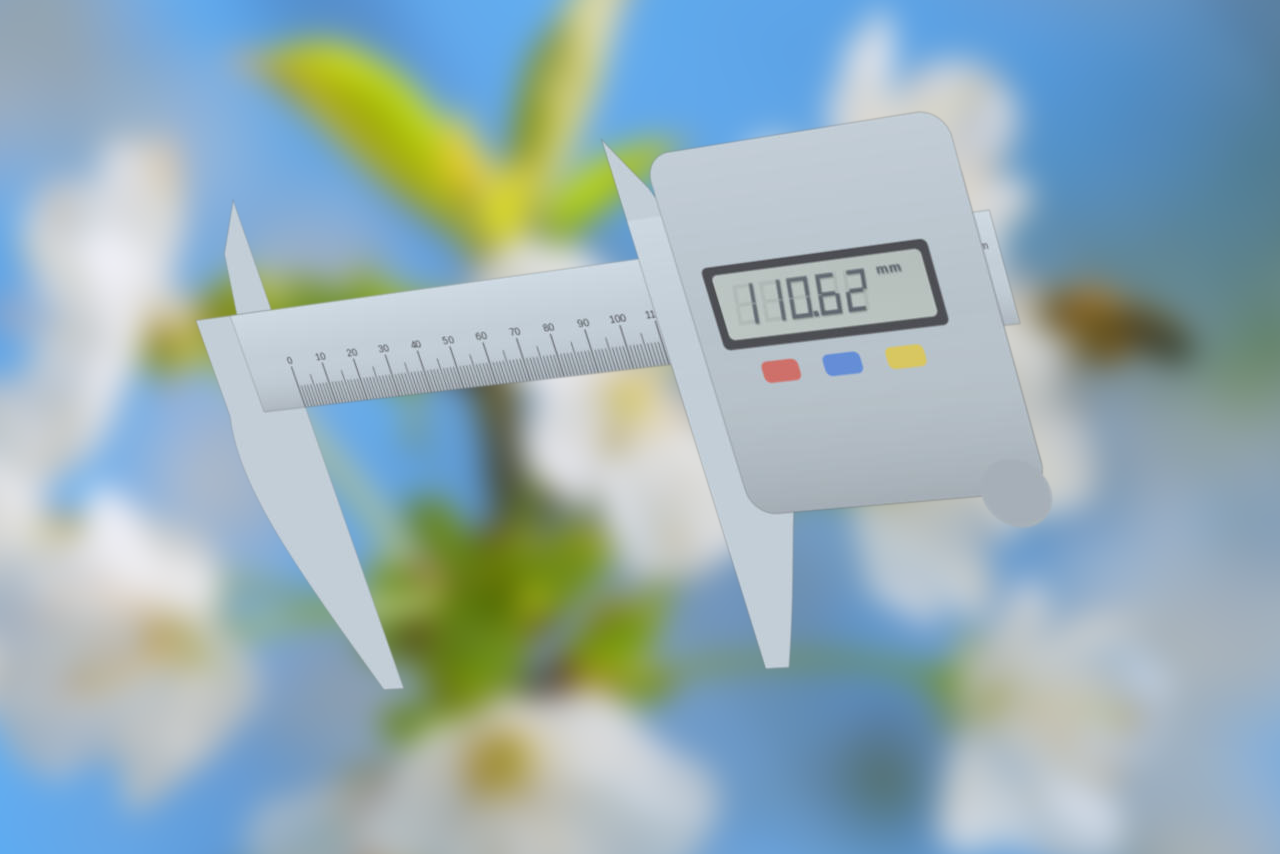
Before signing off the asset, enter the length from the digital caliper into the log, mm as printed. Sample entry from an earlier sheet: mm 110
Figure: mm 110.62
